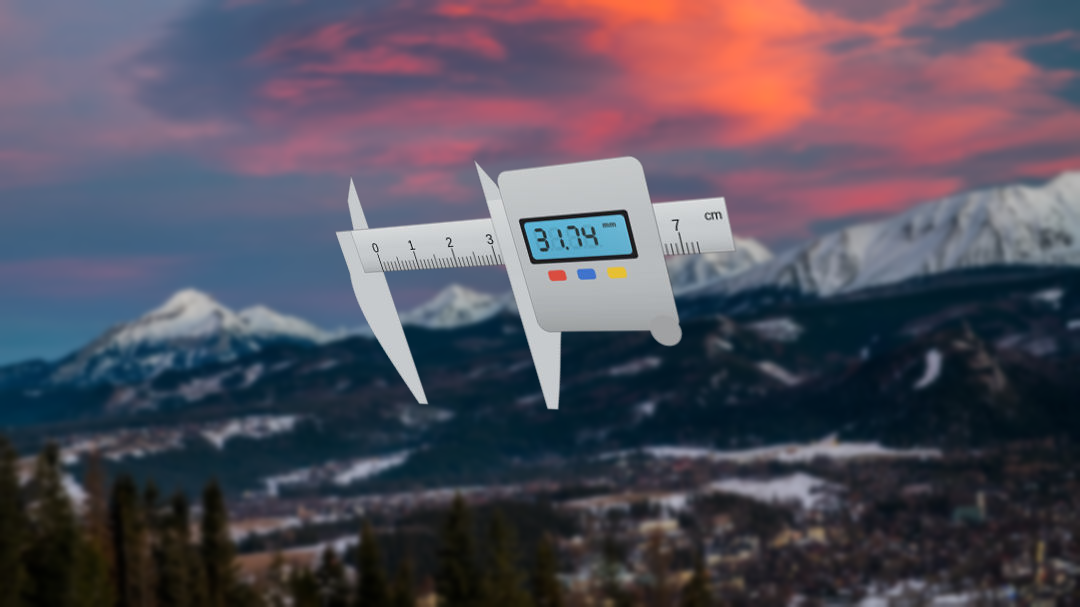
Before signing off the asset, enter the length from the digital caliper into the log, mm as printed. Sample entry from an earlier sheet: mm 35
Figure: mm 31.74
